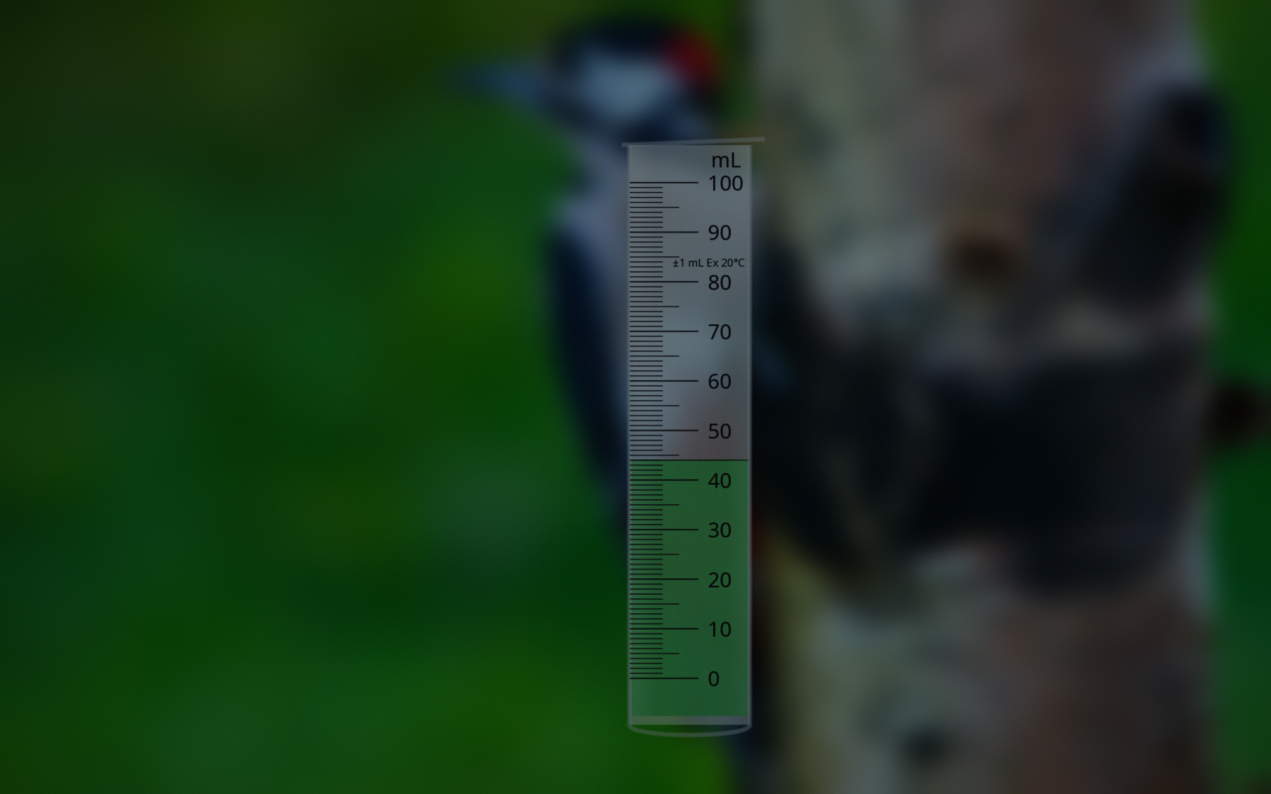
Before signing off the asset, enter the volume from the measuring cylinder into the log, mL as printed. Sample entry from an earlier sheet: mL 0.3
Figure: mL 44
